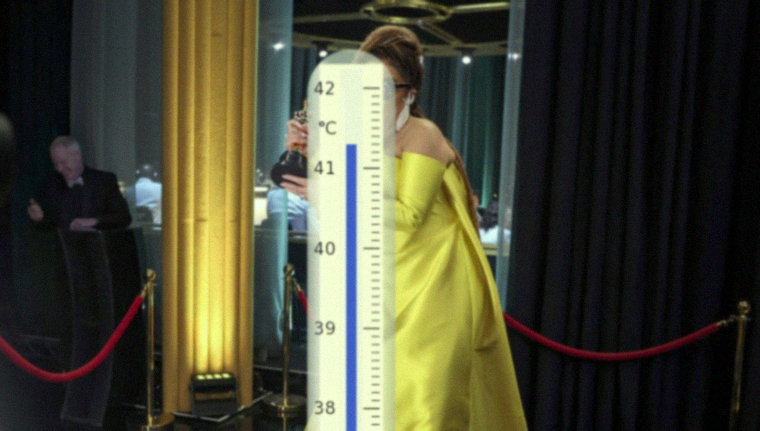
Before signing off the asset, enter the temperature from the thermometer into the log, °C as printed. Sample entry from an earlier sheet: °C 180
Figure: °C 41.3
